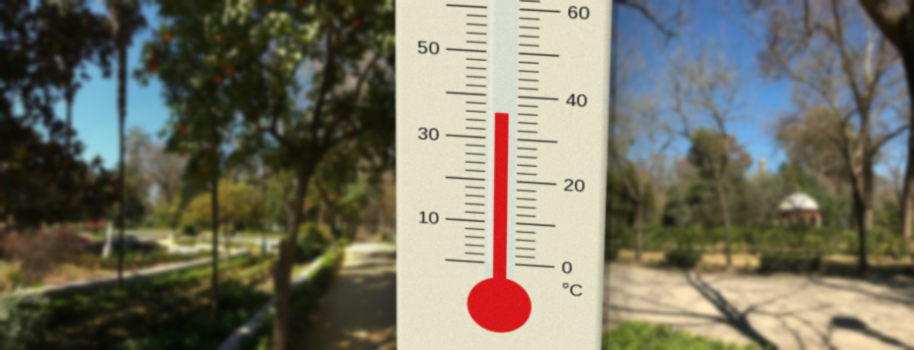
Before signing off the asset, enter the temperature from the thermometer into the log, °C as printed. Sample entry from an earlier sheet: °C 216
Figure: °C 36
